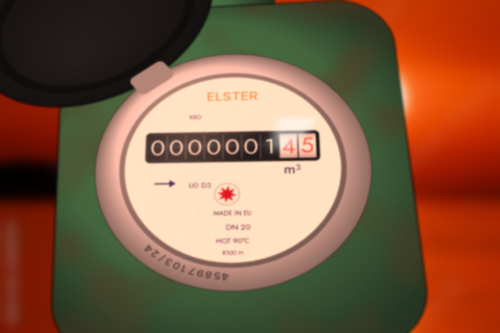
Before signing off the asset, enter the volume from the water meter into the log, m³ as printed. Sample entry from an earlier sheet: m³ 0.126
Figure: m³ 1.45
